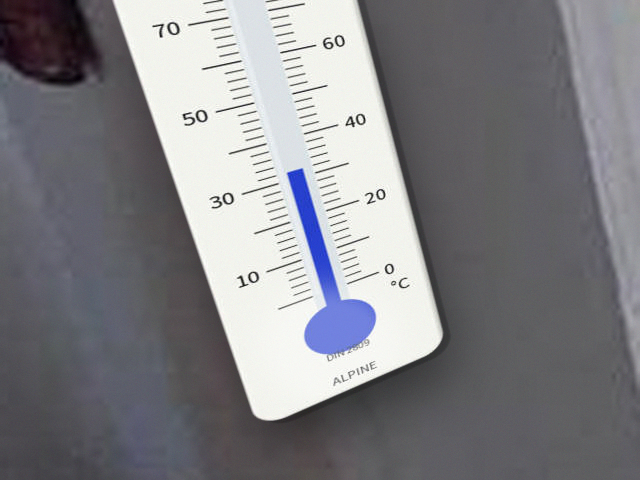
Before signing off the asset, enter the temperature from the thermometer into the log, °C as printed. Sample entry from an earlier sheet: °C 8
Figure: °C 32
